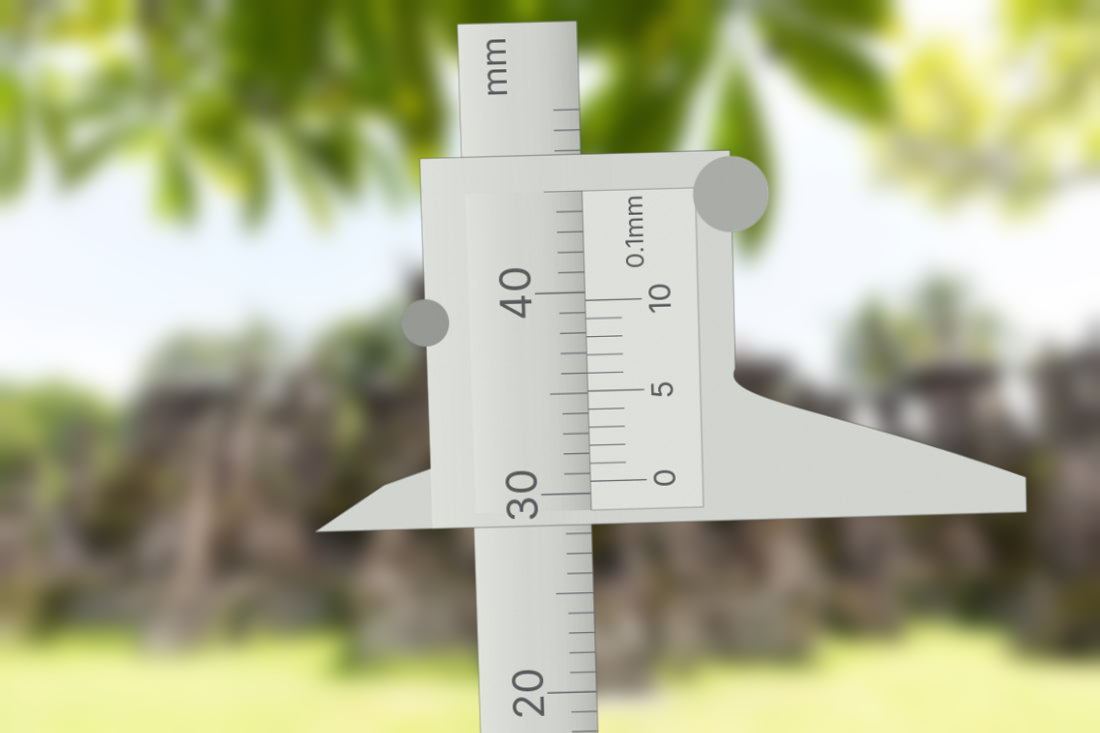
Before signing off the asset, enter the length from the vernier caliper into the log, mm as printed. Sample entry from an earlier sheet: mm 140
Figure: mm 30.6
